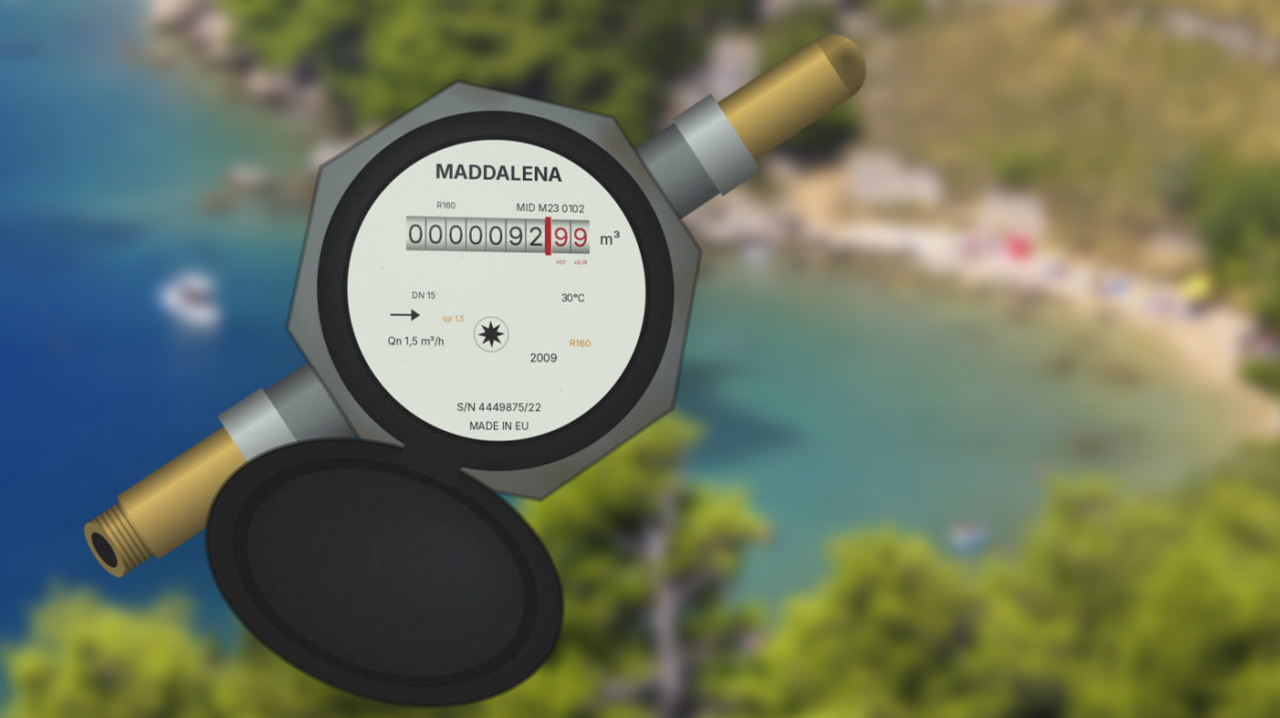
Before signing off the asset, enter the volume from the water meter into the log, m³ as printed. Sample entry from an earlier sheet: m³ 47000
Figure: m³ 92.99
